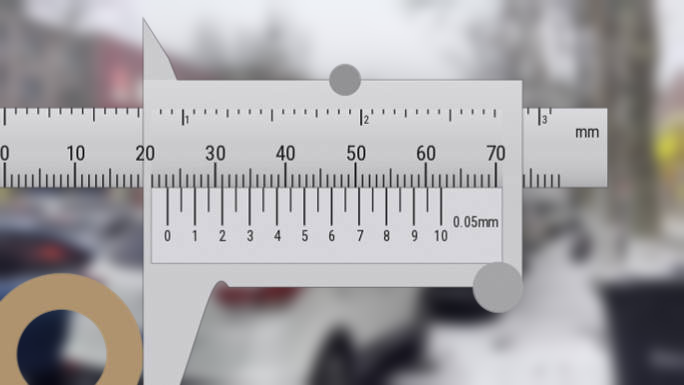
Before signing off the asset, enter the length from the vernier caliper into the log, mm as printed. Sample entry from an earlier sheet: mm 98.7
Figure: mm 23.2
